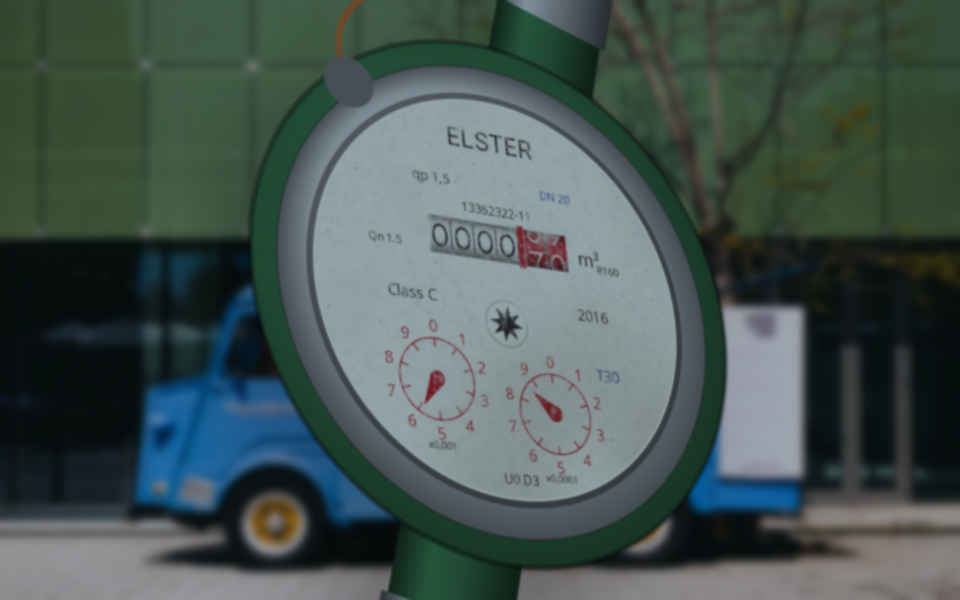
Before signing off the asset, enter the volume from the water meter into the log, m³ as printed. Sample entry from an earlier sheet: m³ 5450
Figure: m³ 0.6958
